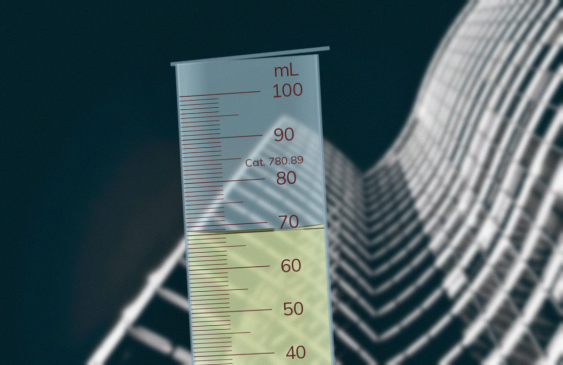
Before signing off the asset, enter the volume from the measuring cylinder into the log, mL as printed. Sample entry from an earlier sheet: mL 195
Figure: mL 68
